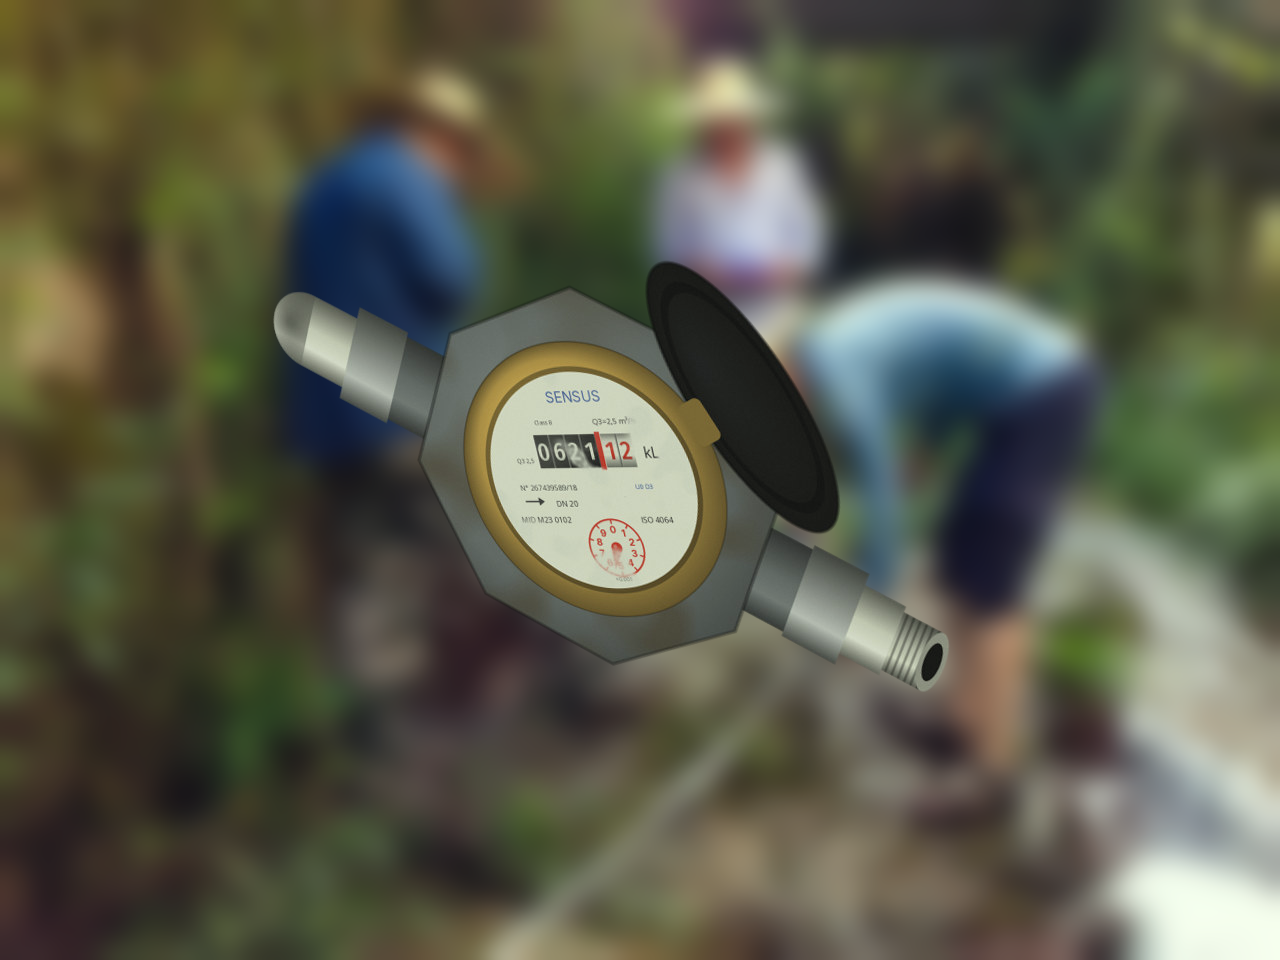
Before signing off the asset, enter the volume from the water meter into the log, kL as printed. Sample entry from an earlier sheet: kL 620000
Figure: kL 621.125
